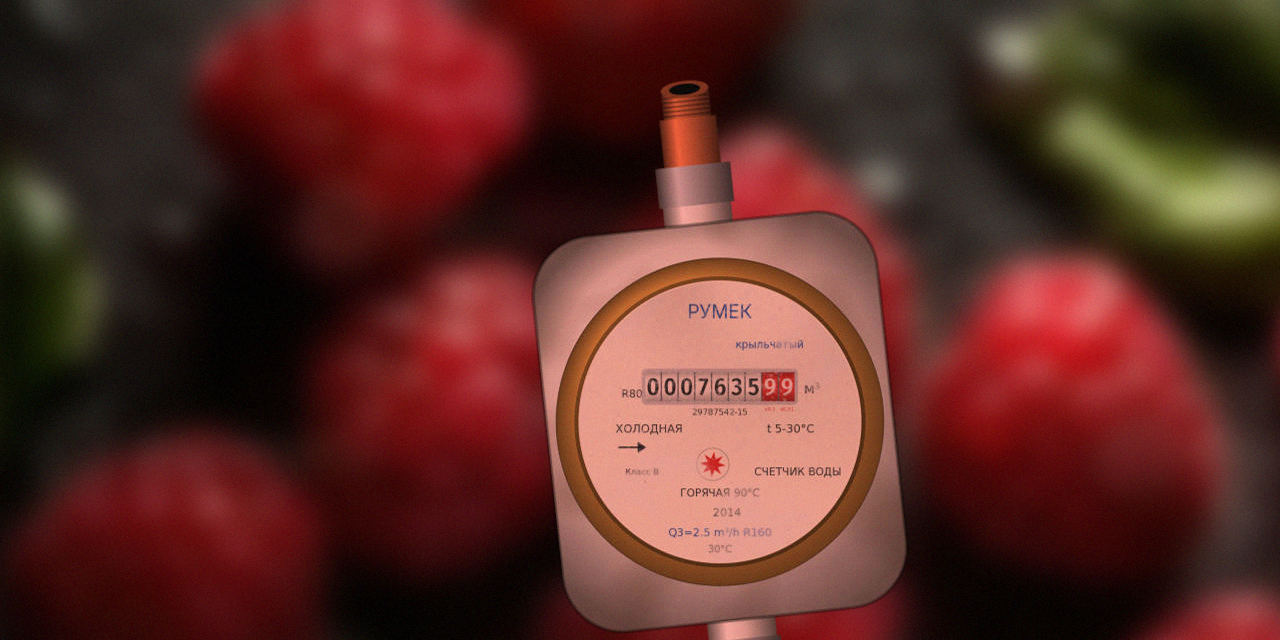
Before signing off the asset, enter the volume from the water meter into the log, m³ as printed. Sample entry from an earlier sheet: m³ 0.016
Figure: m³ 7635.99
